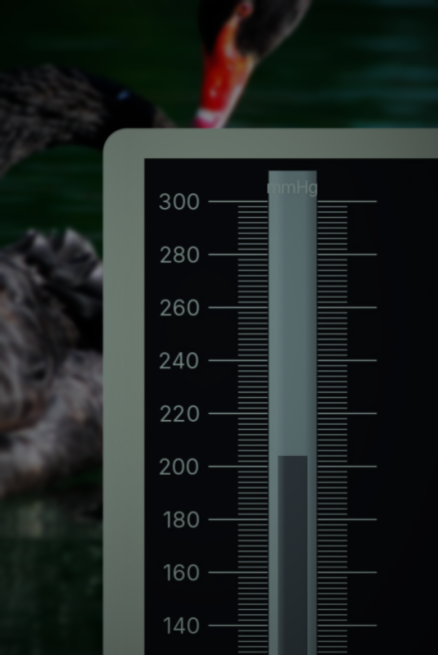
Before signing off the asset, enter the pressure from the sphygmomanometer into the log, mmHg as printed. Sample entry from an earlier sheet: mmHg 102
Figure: mmHg 204
